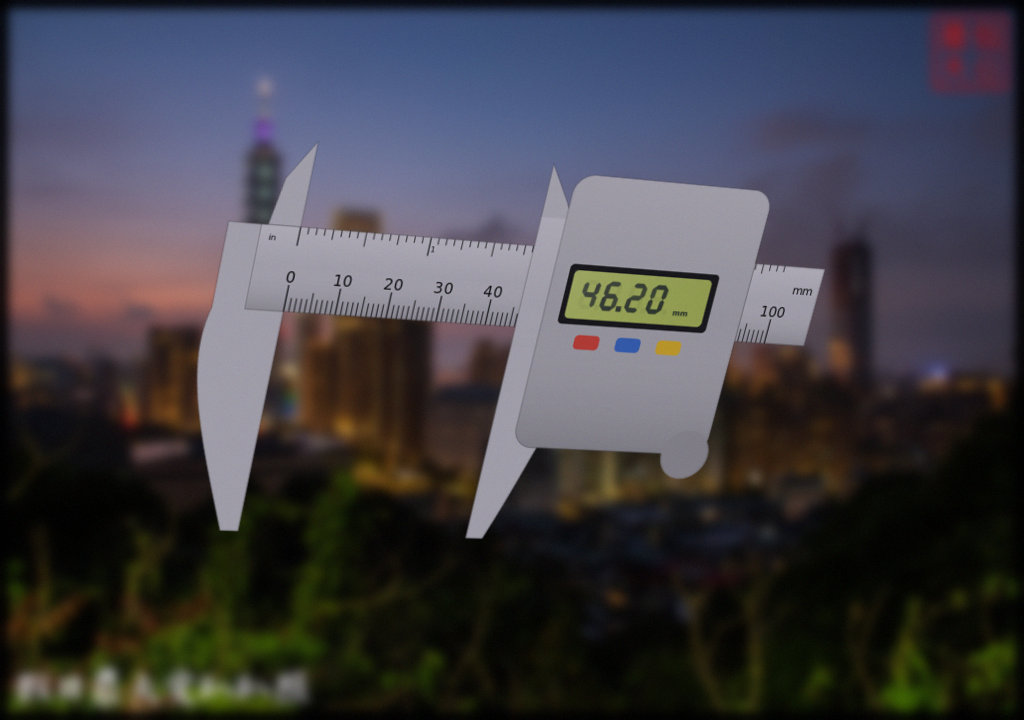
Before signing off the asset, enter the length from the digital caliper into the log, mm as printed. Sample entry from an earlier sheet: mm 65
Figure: mm 46.20
